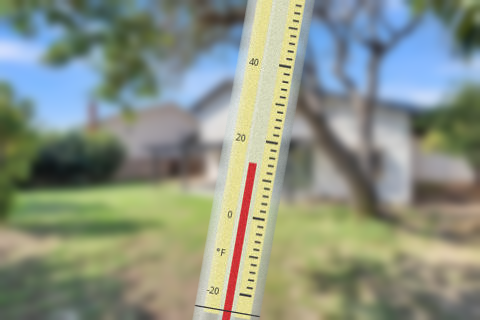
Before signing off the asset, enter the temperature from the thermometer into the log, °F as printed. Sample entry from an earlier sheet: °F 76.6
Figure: °F 14
